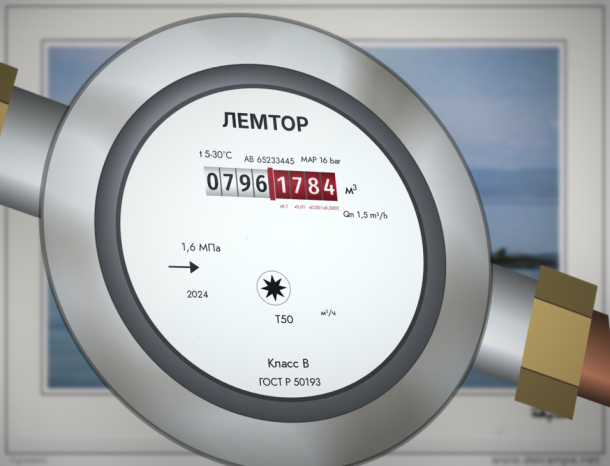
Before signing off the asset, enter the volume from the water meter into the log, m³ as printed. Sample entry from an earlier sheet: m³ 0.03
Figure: m³ 796.1784
